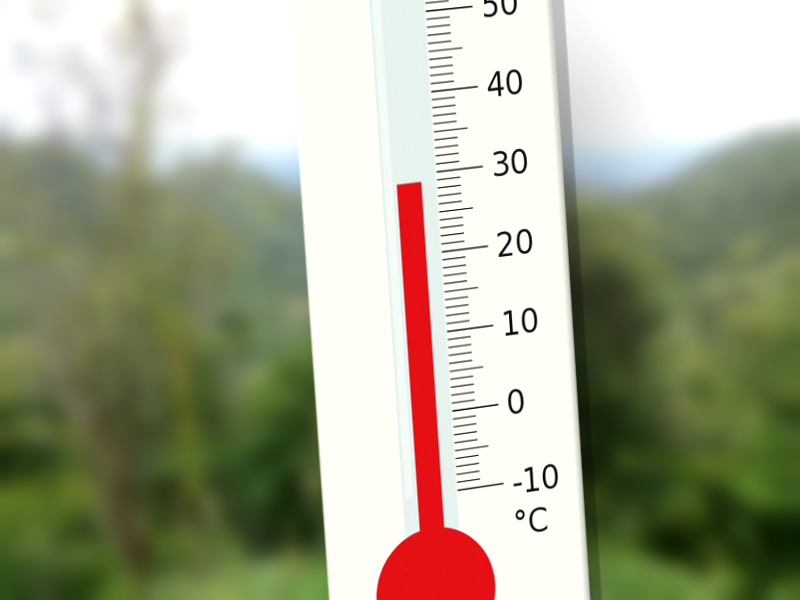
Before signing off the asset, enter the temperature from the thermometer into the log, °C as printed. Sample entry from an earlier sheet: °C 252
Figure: °C 29
